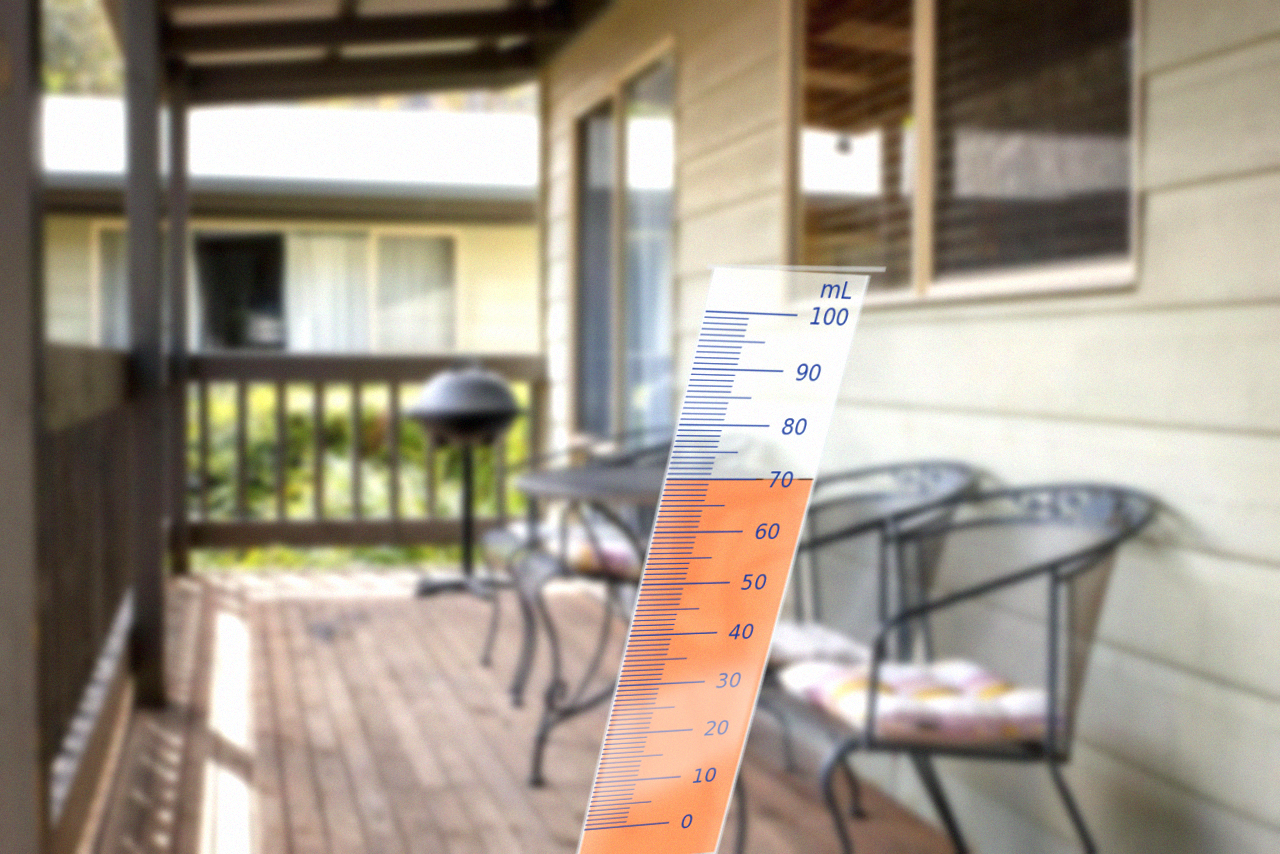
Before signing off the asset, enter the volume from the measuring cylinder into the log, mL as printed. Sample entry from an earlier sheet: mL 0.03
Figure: mL 70
